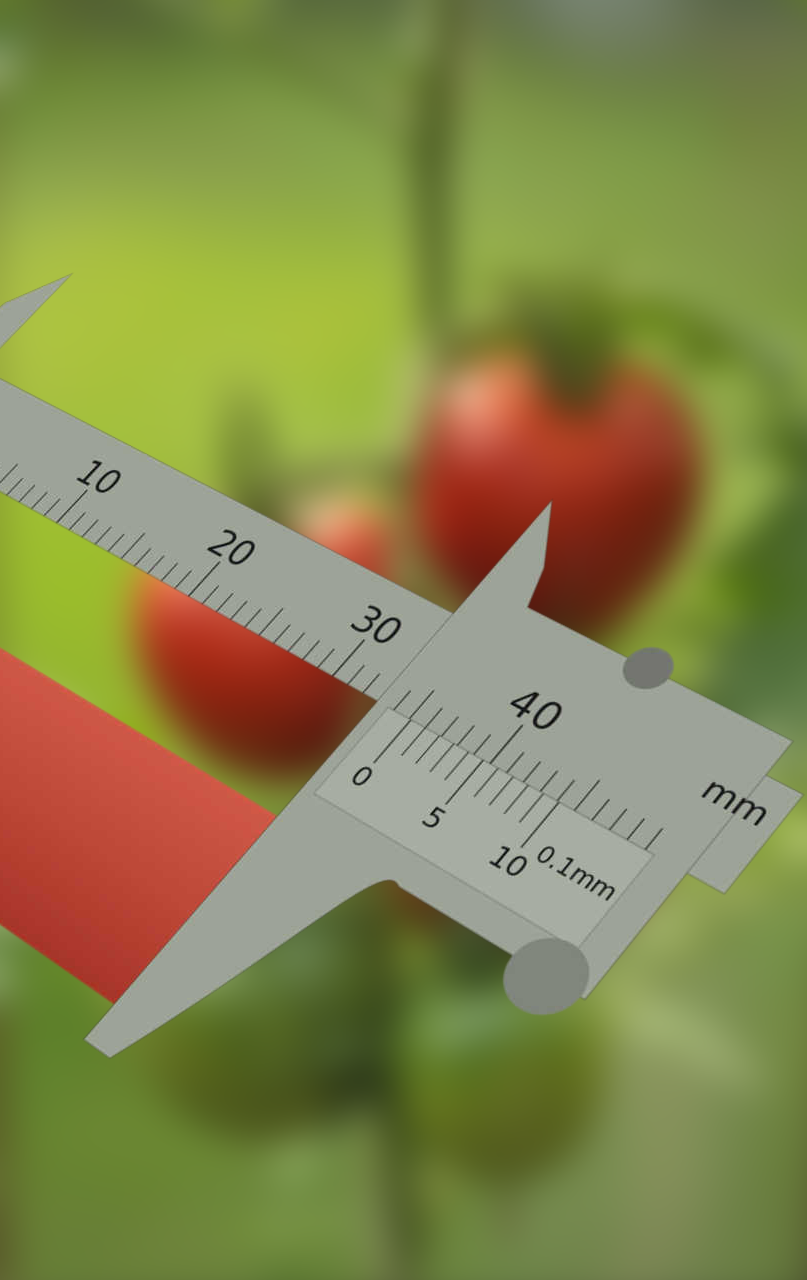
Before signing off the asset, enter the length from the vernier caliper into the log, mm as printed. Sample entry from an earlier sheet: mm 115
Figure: mm 35.1
